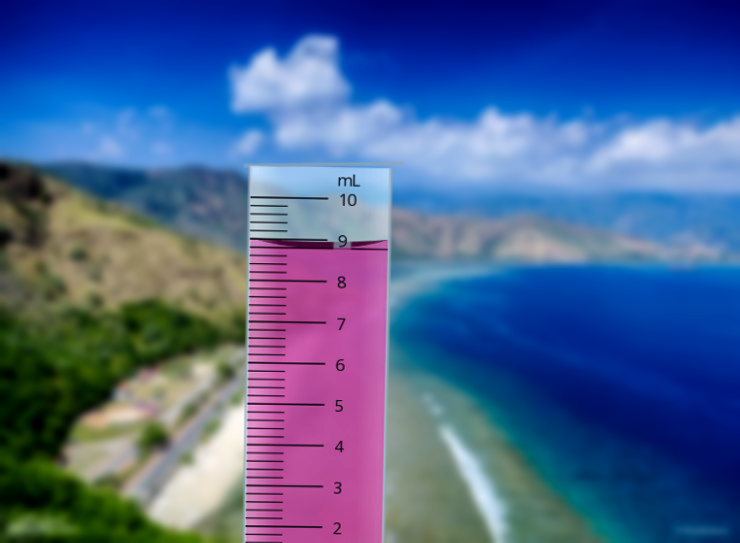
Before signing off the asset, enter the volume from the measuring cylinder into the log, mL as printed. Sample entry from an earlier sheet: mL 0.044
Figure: mL 8.8
